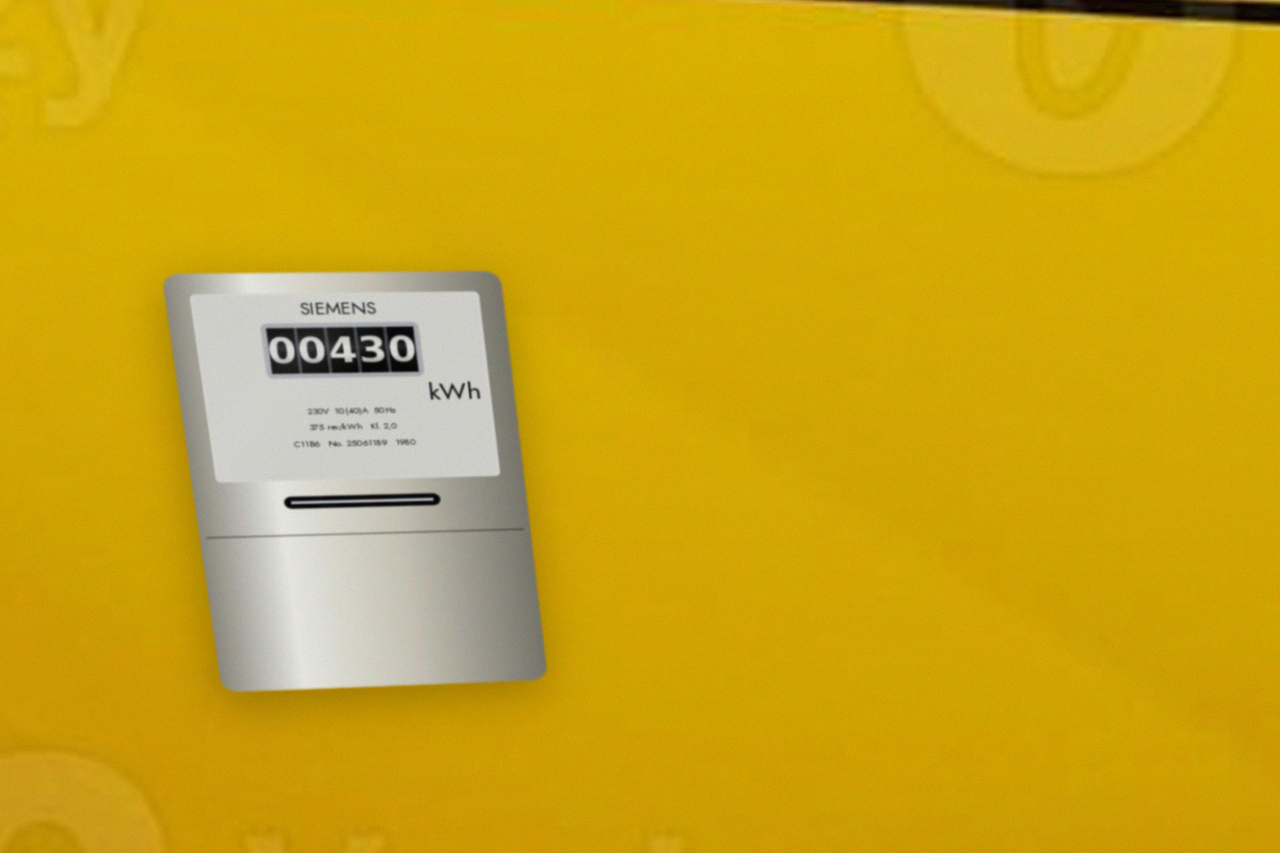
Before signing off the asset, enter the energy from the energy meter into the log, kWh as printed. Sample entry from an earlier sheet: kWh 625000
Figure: kWh 430
